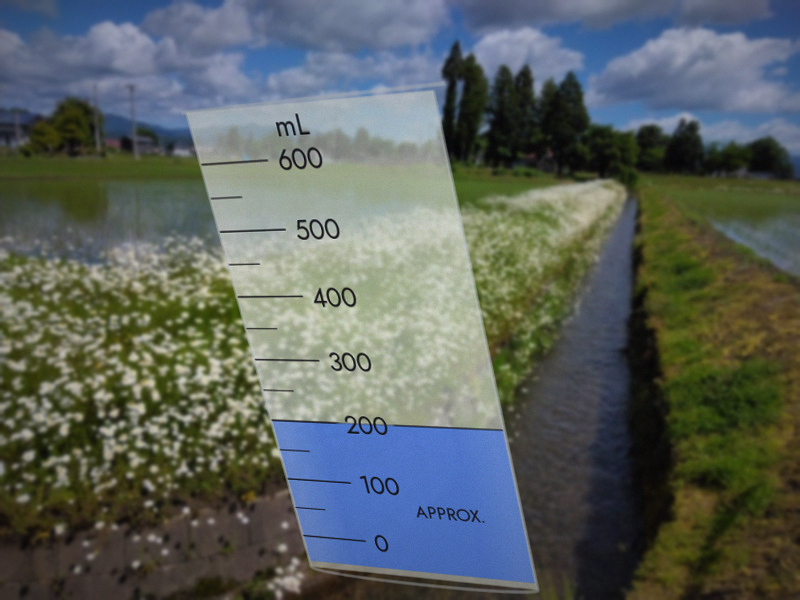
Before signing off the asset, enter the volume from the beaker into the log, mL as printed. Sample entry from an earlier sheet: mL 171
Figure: mL 200
